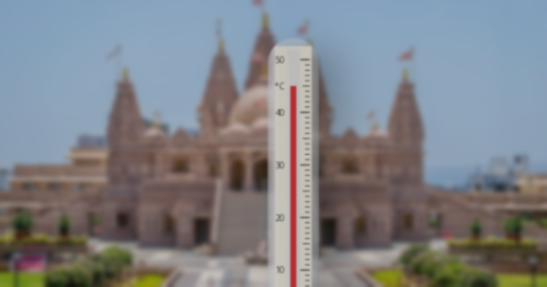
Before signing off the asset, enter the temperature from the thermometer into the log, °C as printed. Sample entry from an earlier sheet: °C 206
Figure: °C 45
